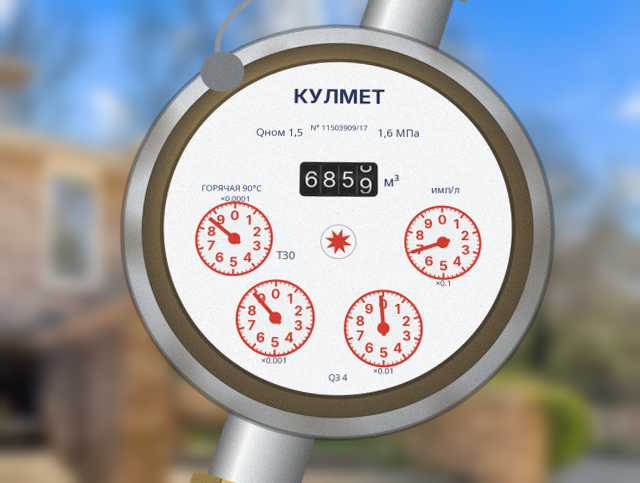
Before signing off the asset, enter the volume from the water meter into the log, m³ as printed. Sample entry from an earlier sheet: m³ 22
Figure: m³ 6858.6988
